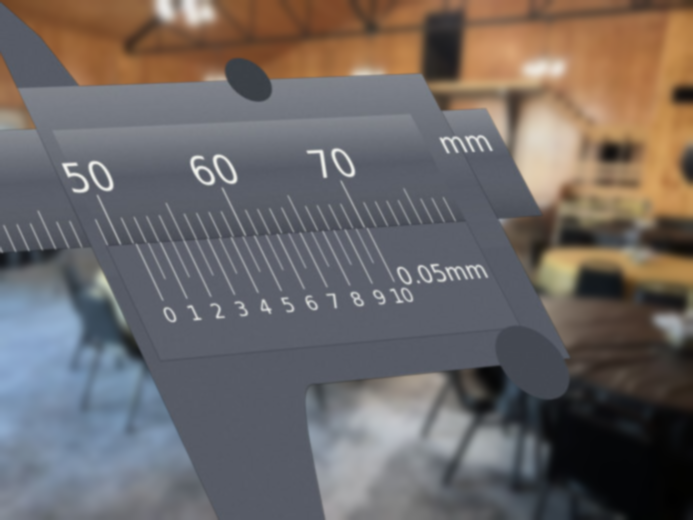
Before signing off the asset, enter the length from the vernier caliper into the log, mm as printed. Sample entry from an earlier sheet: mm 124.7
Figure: mm 51.2
